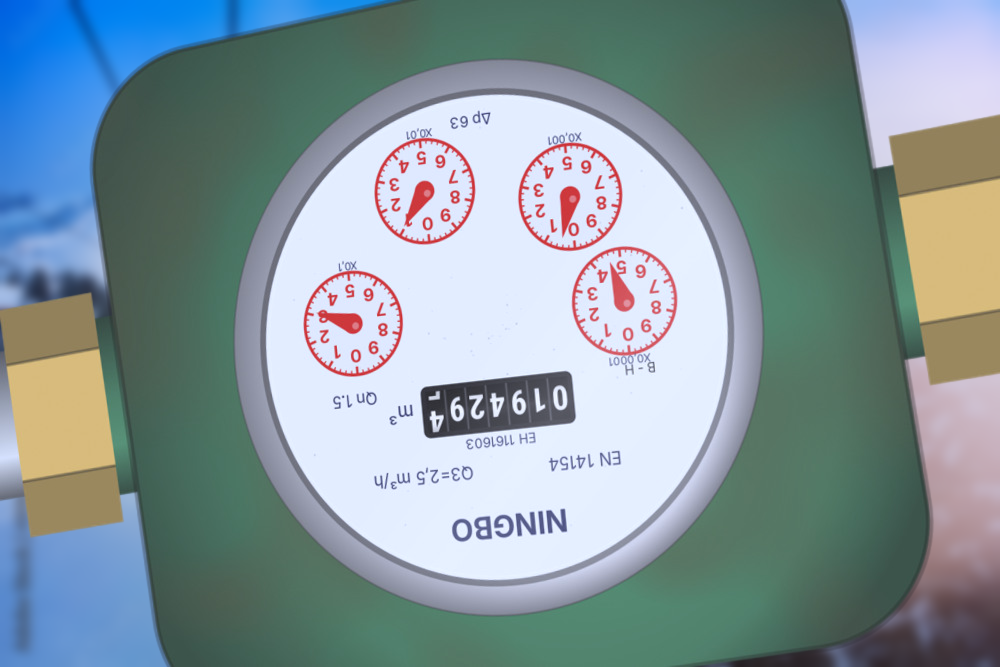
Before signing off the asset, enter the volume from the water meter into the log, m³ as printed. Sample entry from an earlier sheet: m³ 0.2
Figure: m³ 194294.3104
